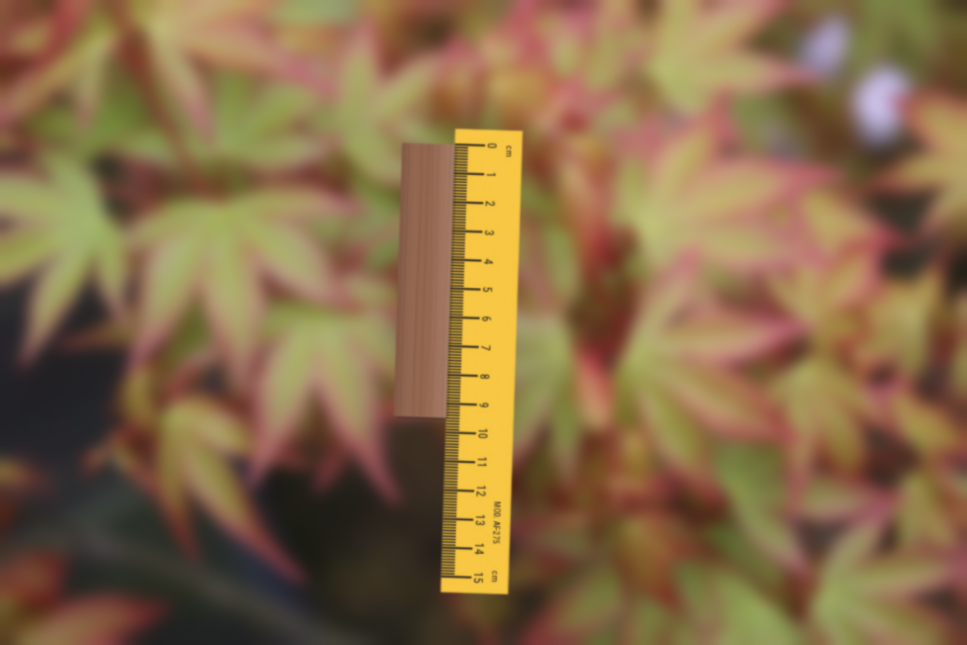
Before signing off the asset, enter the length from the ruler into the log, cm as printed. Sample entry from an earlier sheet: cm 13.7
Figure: cm 9.5
